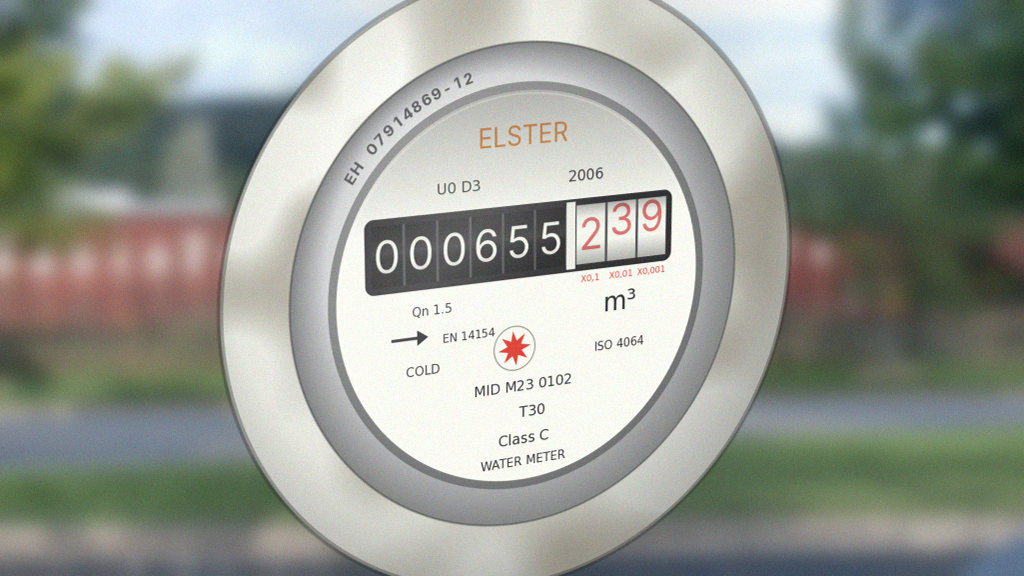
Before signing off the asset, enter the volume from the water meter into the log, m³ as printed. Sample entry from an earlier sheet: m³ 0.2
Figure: m³ 655.239
